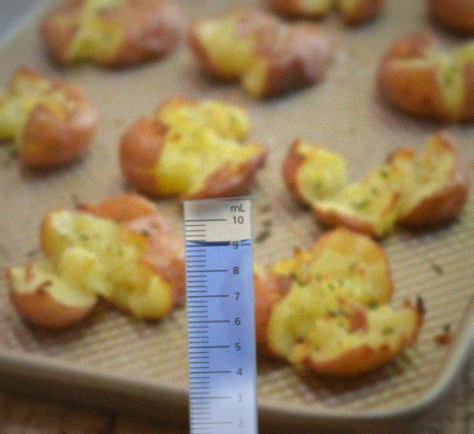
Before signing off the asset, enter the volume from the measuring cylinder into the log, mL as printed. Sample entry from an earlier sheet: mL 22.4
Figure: mL 9
